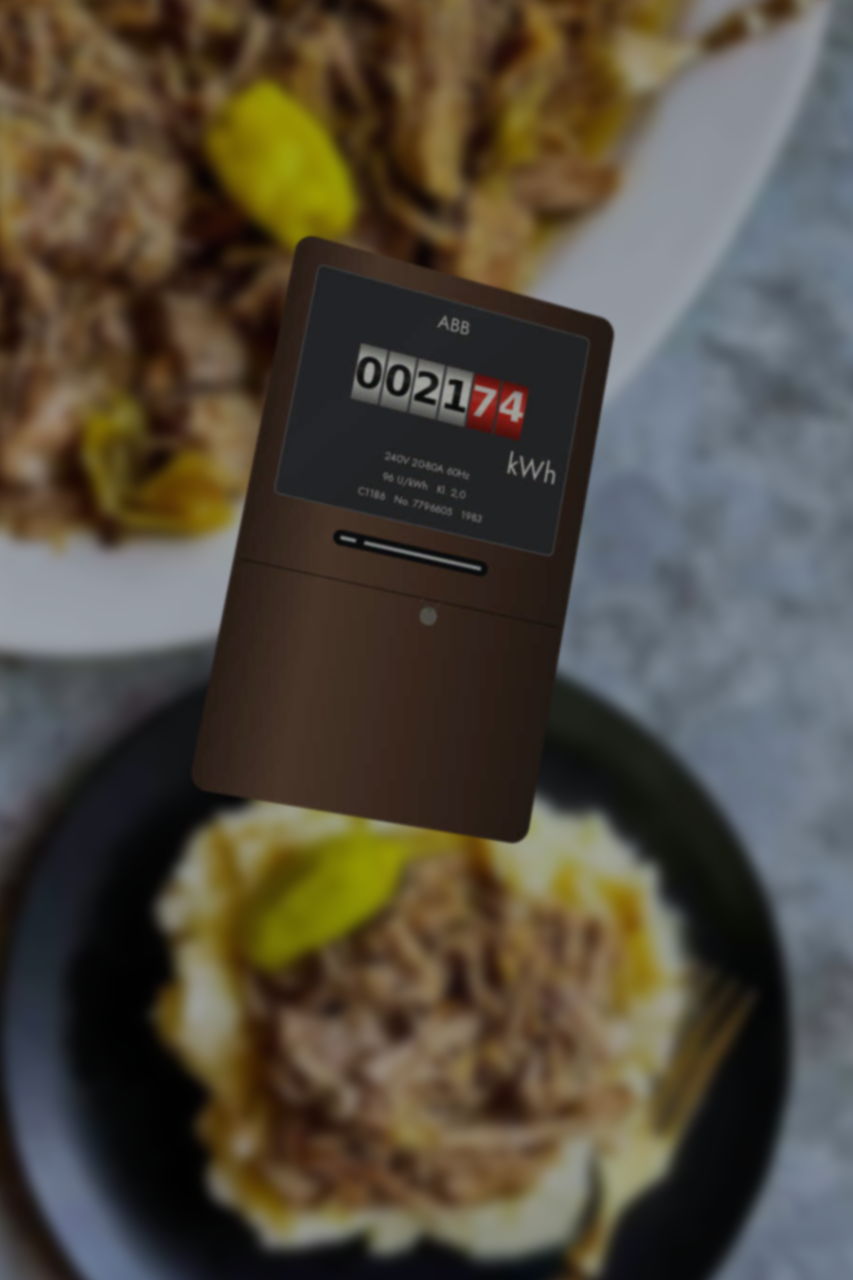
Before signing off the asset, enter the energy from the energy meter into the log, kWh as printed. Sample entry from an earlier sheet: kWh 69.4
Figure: kWh 21.74
